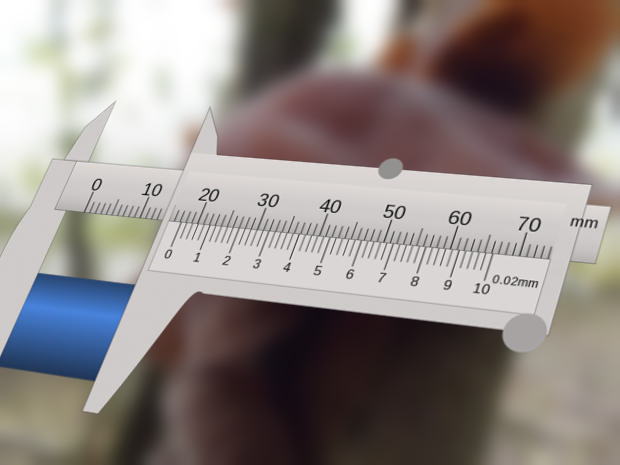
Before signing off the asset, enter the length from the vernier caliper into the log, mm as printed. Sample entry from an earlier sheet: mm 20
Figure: mm 17.2
